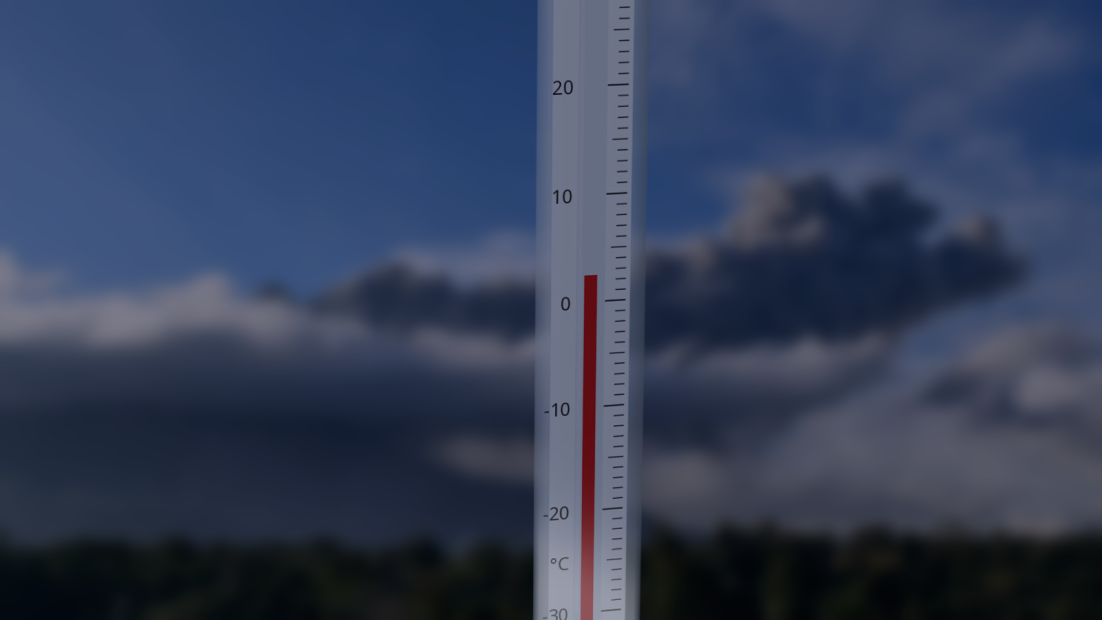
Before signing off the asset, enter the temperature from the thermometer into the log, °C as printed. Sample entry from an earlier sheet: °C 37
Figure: °C 2.5
